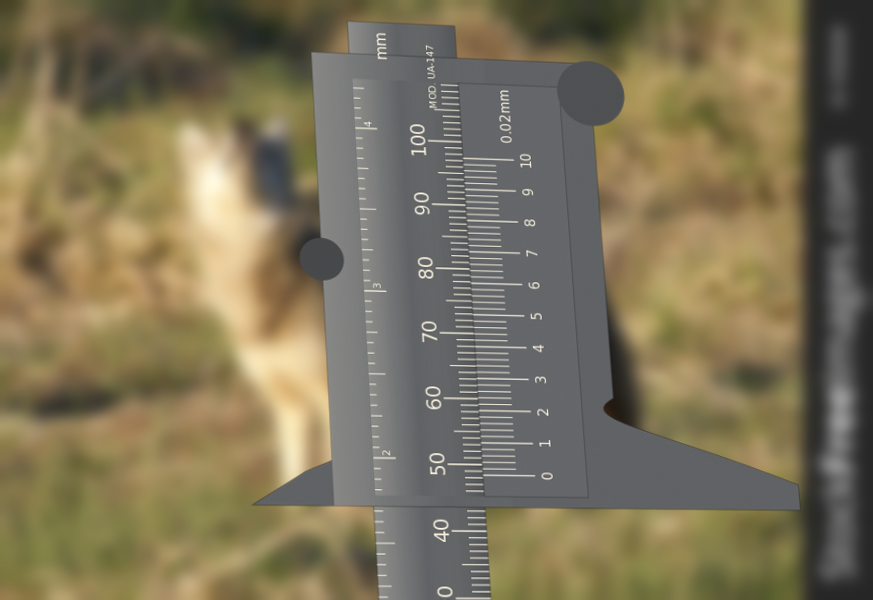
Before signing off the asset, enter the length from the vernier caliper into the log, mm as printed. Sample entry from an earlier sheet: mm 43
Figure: mm 48.4
